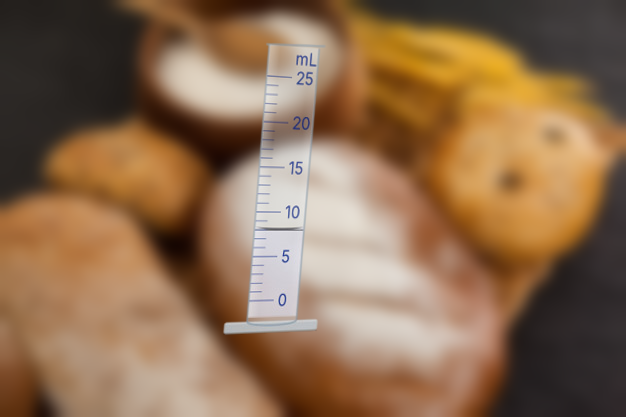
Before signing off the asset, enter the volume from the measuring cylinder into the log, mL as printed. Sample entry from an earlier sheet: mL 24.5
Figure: mL 8
